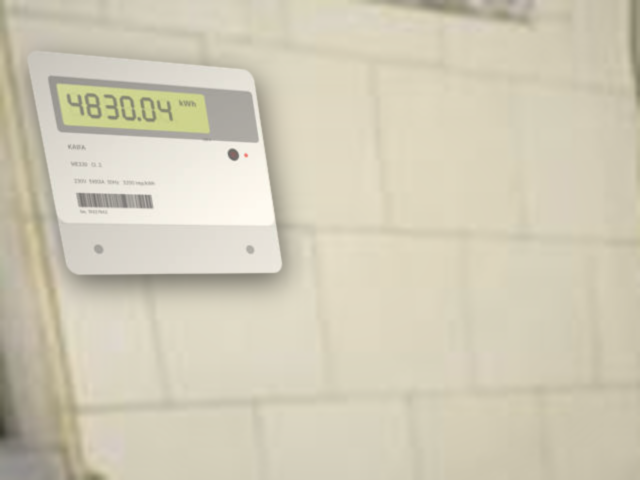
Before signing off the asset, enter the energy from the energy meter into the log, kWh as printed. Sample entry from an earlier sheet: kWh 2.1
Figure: kWh 4830.04
